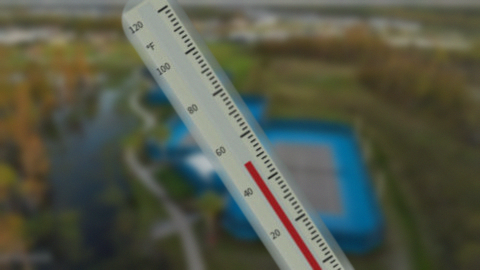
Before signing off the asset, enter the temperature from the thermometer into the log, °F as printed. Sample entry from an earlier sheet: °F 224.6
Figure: °F 50
